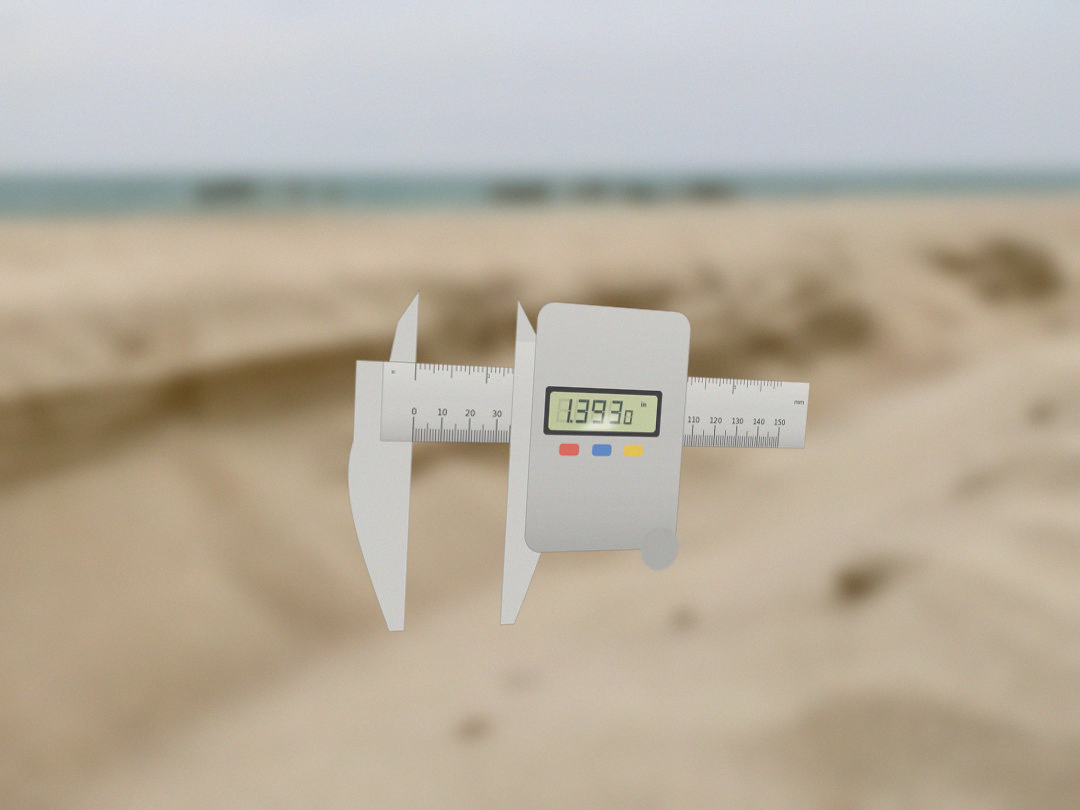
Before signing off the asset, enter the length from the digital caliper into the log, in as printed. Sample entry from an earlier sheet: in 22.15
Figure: in 1.3930
